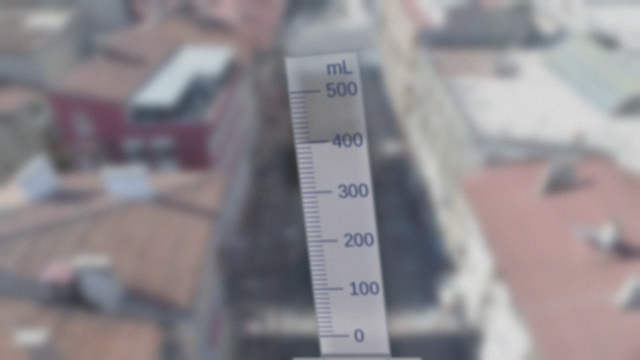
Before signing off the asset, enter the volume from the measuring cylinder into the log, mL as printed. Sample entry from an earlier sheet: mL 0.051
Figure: mL 400
